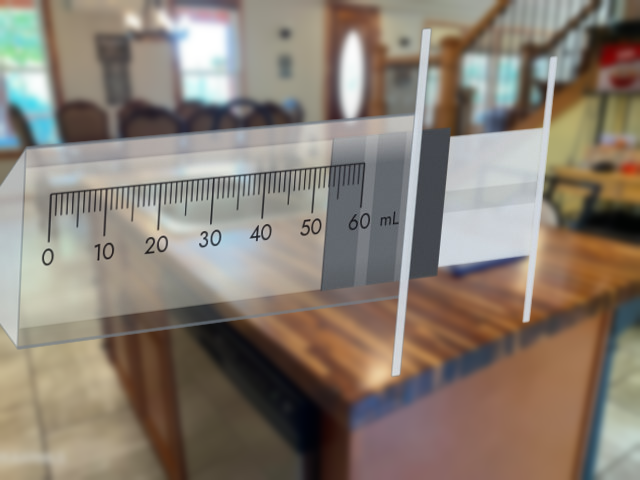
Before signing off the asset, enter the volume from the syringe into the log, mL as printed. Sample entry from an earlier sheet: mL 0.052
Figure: mL 53
